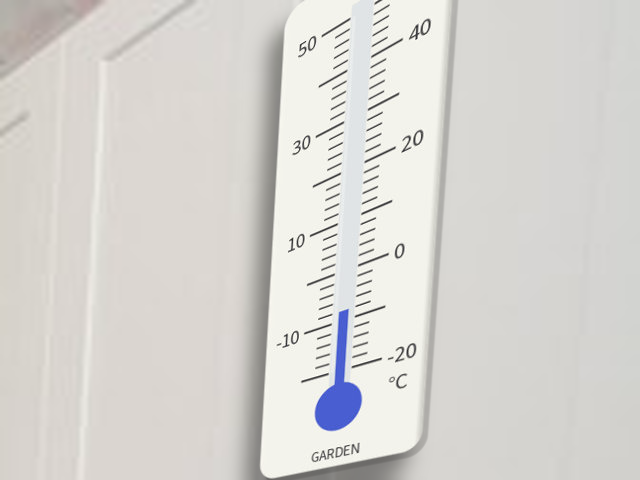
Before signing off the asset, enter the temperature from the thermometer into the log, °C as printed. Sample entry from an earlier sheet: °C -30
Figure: °C -8
